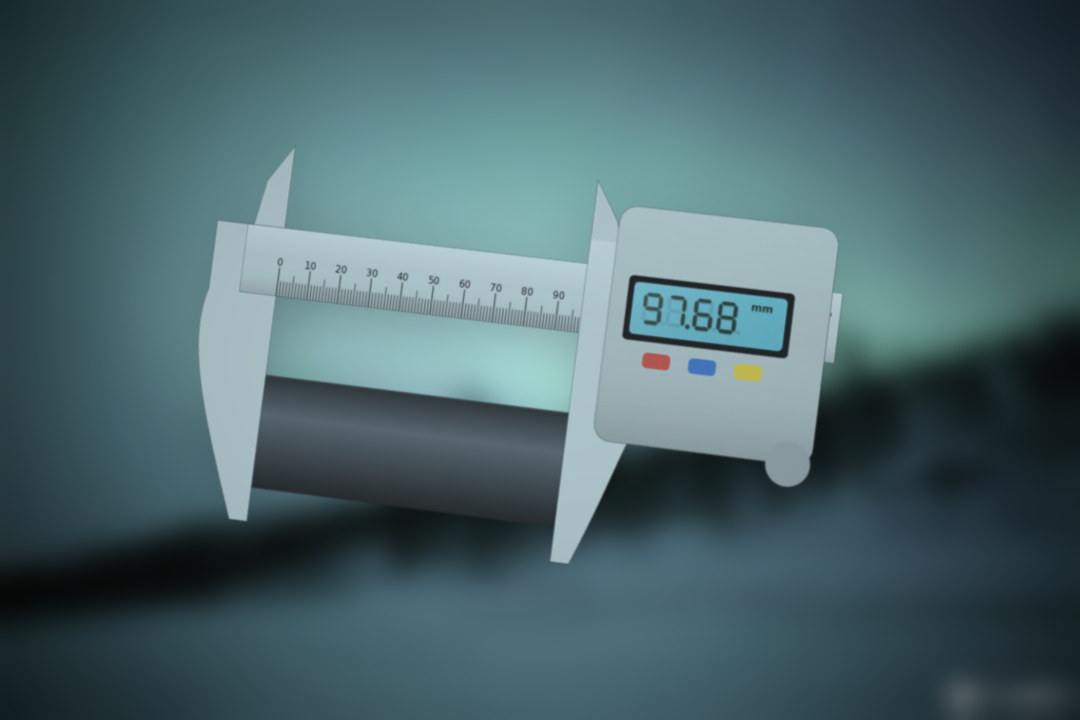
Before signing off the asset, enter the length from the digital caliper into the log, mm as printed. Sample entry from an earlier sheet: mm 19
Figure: mm 97.68
